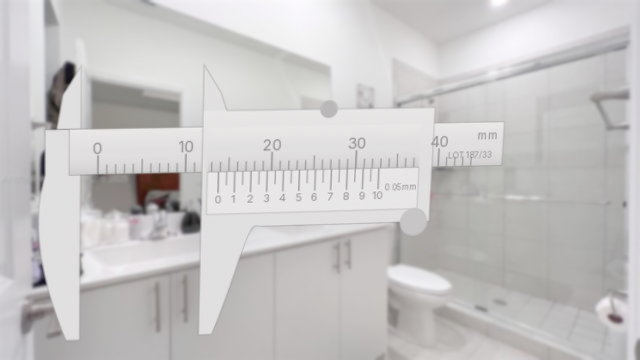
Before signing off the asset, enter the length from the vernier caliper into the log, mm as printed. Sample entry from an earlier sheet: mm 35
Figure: mm 13.8
